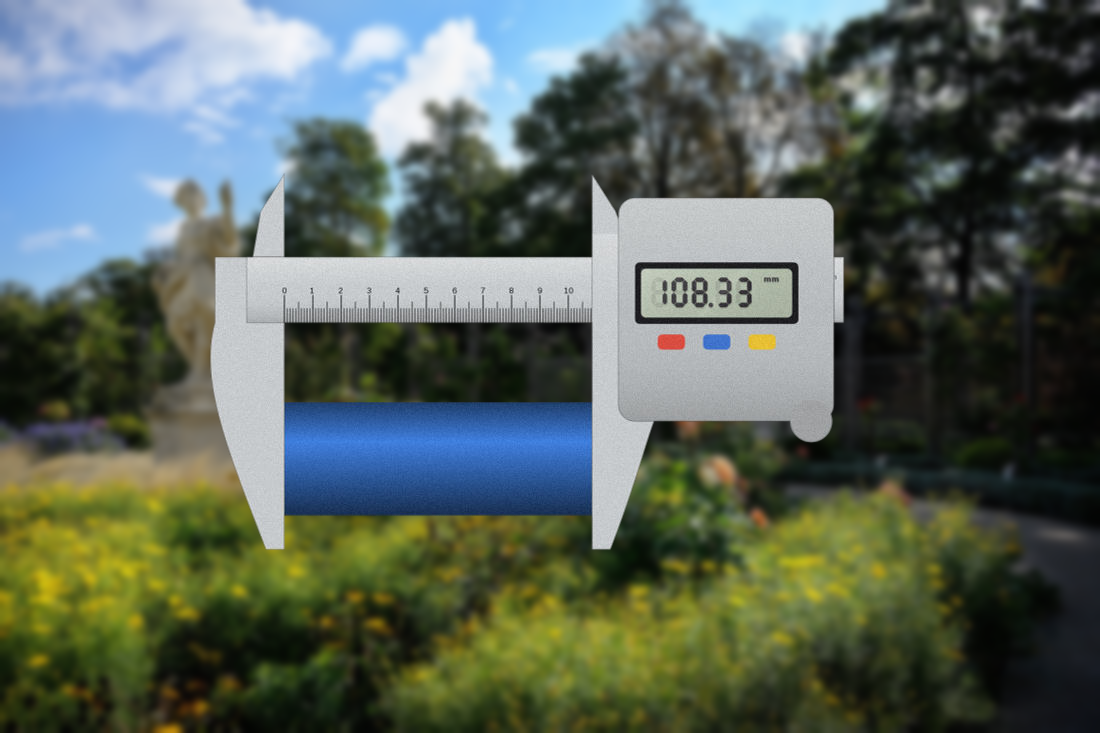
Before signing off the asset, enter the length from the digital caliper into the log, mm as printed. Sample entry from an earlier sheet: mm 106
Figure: mm 108.33
